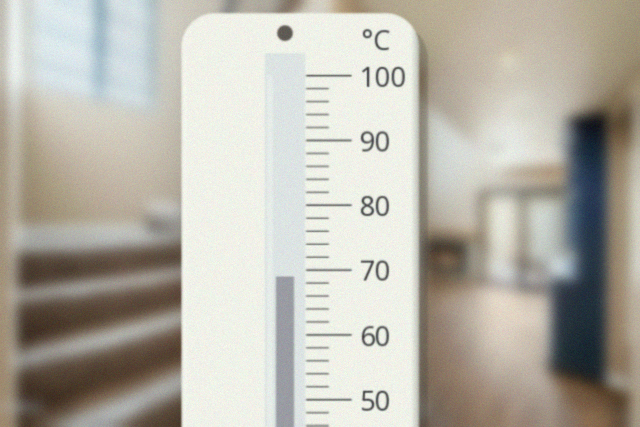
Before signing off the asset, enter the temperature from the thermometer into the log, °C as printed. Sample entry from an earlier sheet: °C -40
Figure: °C 69
